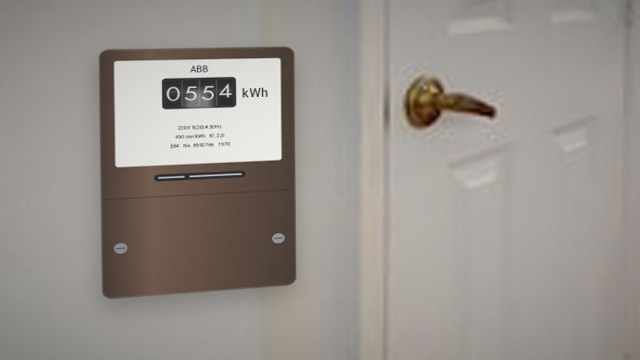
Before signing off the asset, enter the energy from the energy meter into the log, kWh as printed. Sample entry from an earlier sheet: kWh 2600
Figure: kWh 554
